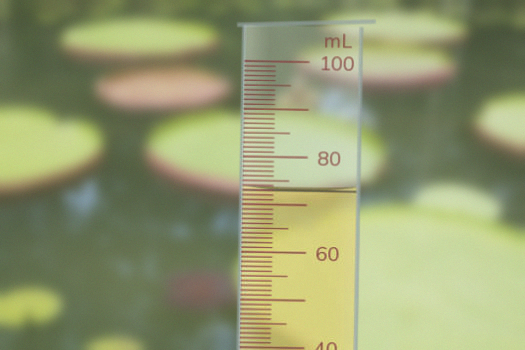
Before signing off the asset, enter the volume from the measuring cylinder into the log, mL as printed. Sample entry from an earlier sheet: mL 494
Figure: mL 73
